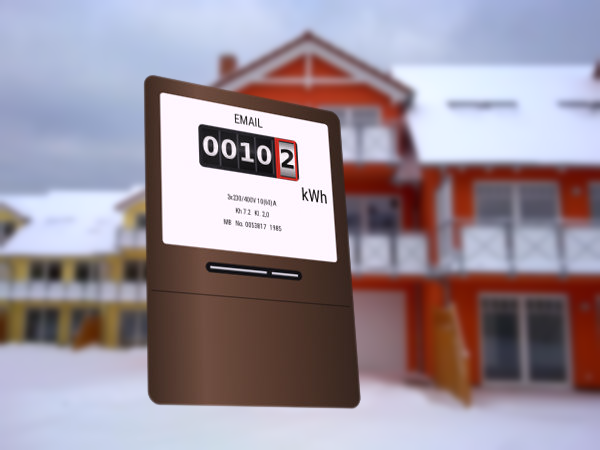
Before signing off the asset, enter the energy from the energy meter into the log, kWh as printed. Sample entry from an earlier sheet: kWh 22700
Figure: kWh 10.2
